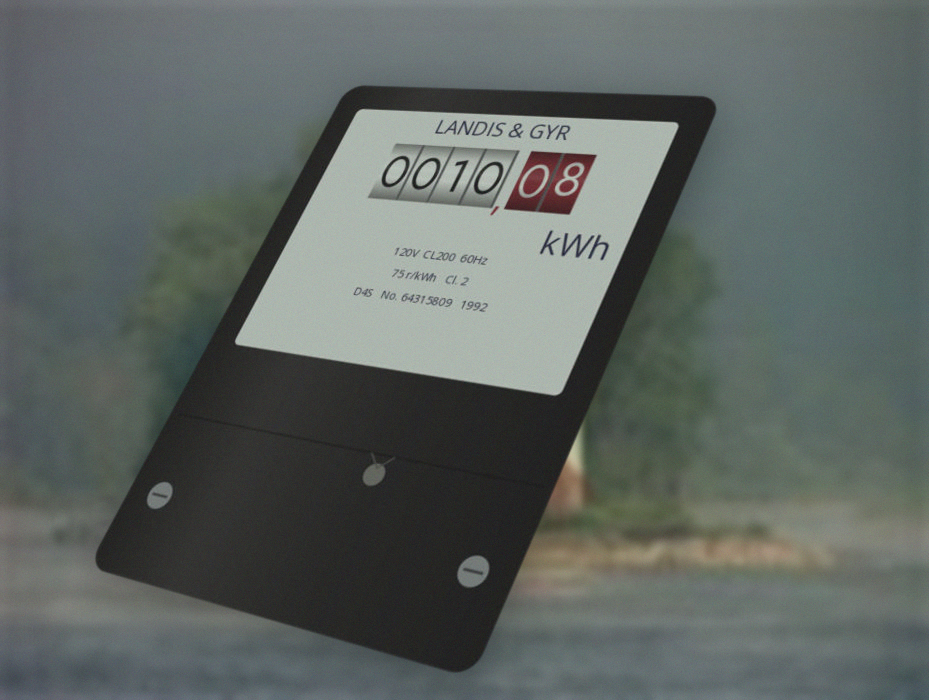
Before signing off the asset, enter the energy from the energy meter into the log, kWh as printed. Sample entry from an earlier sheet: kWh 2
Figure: kWh 10.08
